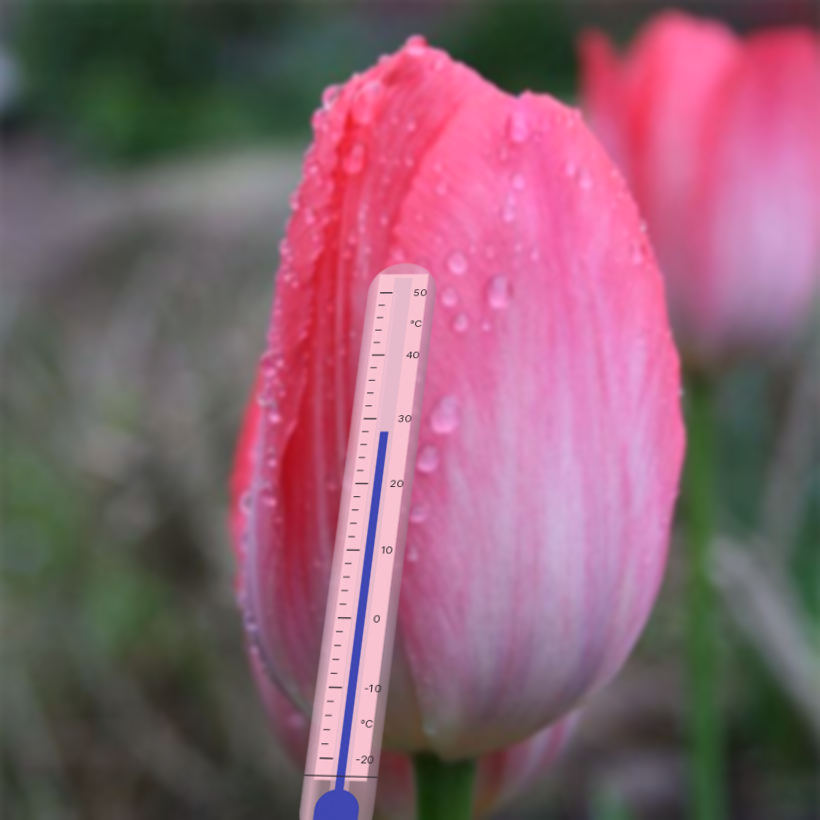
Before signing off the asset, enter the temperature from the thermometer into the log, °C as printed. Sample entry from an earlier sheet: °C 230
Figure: °C 28
